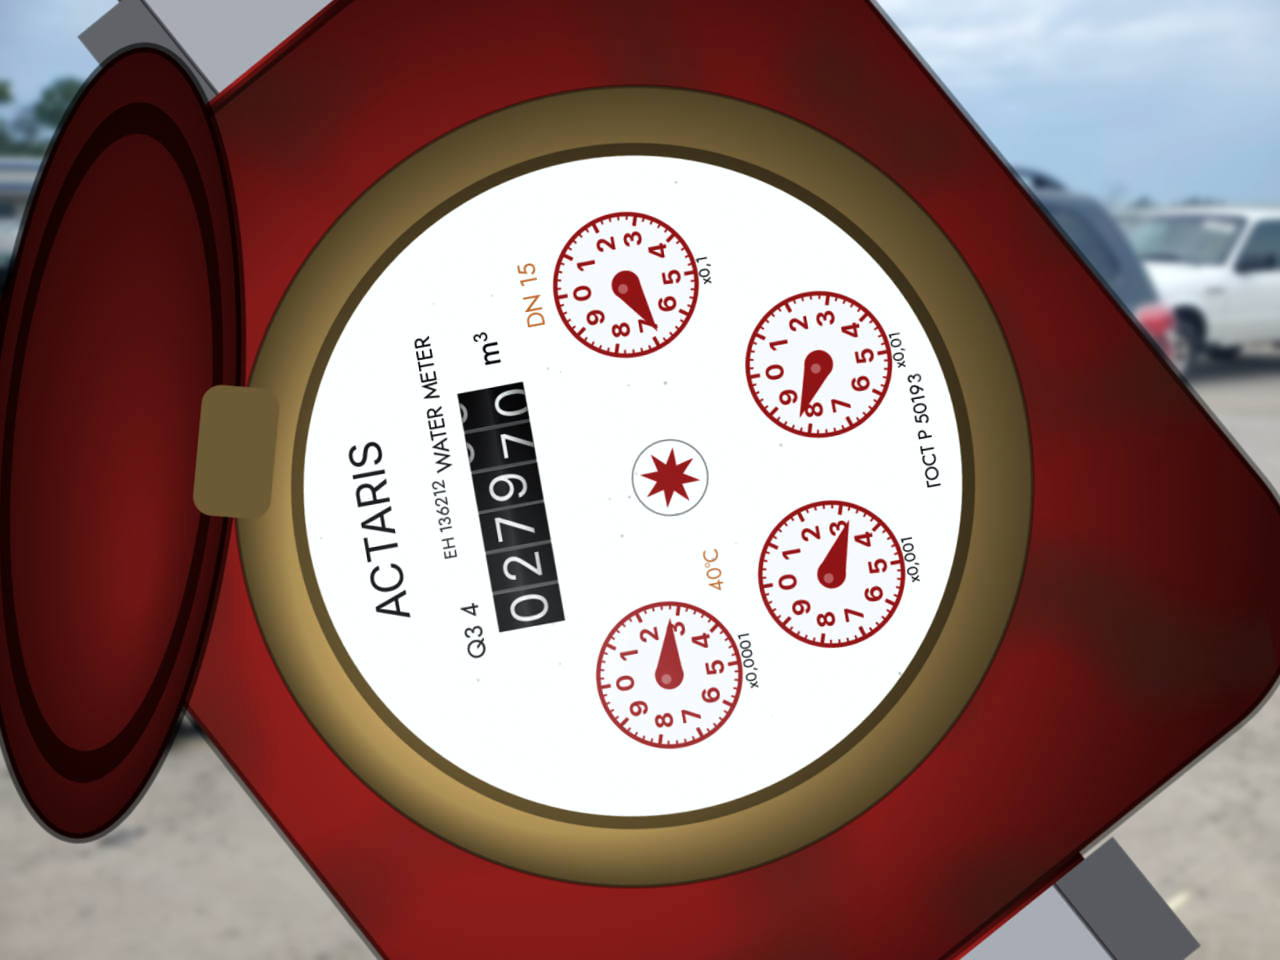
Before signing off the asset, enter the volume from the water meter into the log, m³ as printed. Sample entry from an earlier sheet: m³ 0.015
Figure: m³ 27969.6832
